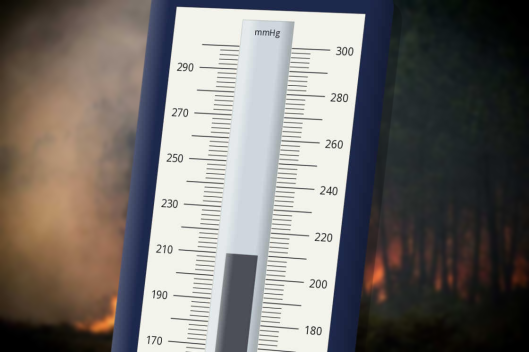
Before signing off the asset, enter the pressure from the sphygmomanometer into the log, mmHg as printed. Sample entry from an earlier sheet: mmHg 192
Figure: mmHg 210
